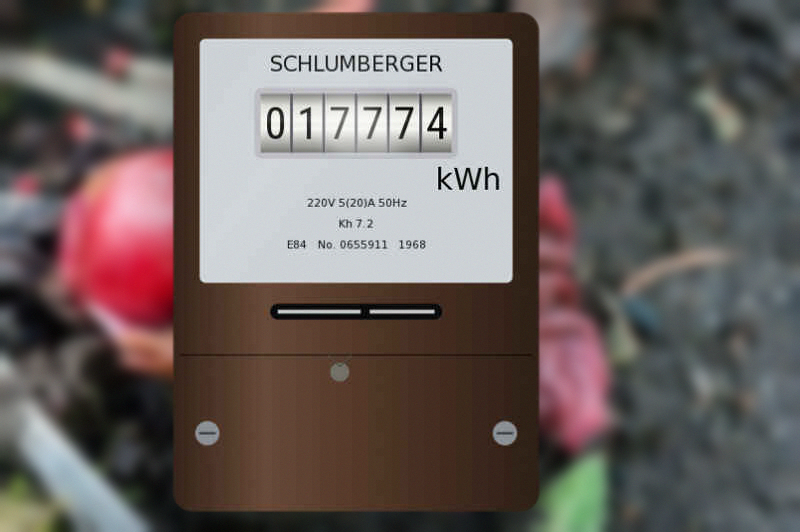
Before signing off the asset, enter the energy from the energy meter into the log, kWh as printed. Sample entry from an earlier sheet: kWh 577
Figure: kWh 17774
